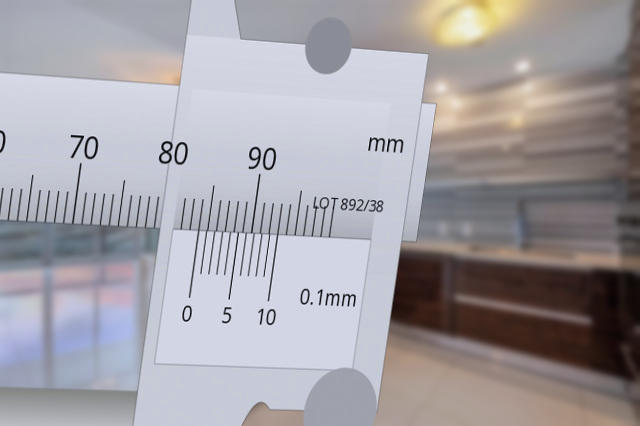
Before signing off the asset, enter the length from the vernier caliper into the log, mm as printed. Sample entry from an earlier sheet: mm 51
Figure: mm 84.0
